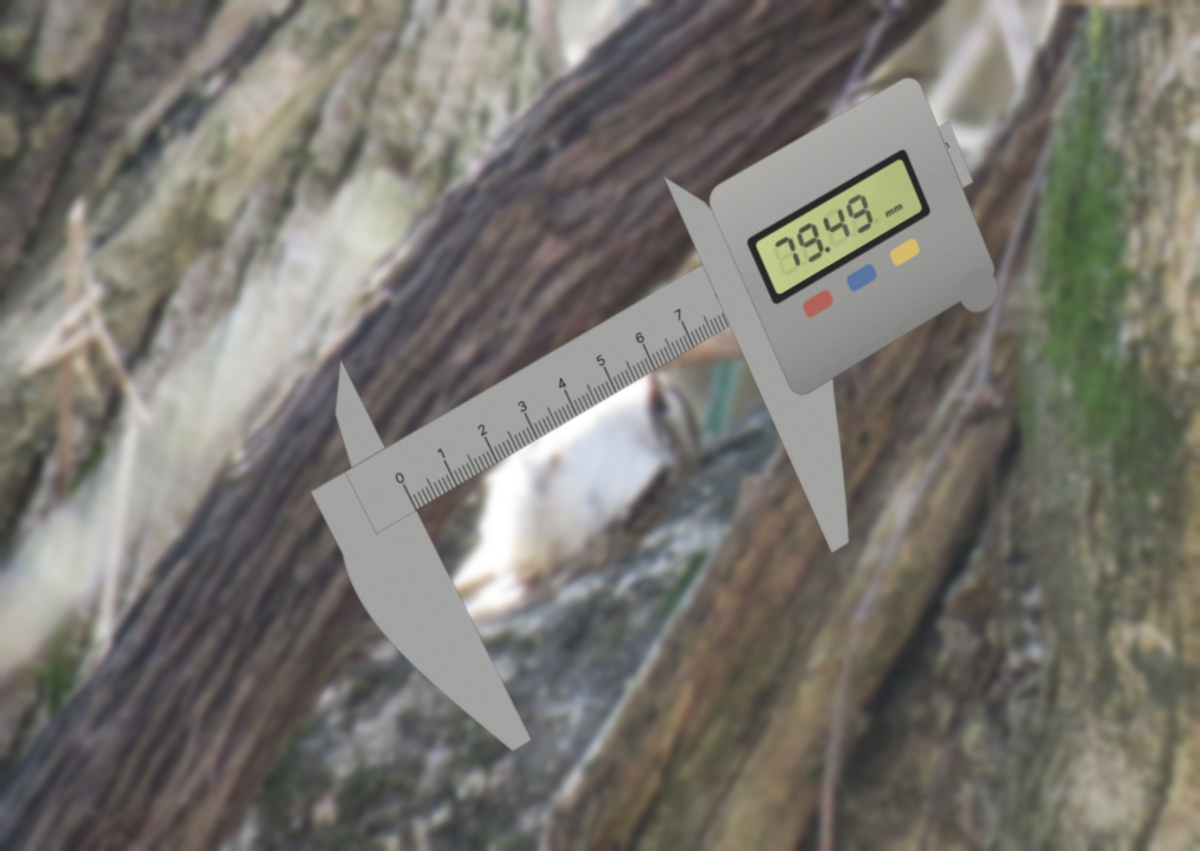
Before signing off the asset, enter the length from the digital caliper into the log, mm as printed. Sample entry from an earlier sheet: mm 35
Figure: mm 79.49
